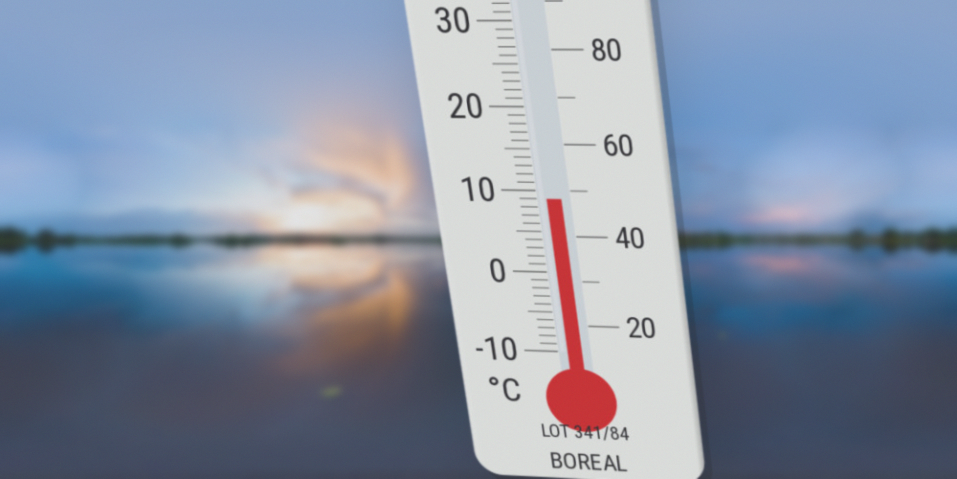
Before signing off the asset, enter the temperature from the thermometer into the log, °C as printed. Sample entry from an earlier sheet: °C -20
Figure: °C 9
